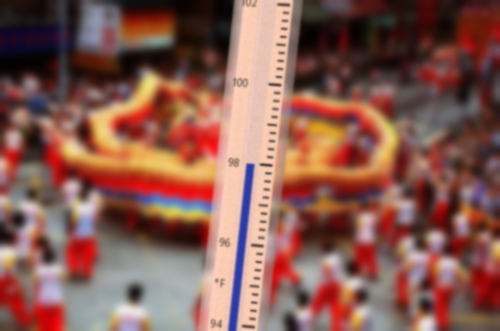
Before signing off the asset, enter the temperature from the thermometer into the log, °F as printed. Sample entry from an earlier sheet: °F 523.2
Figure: °F 98
